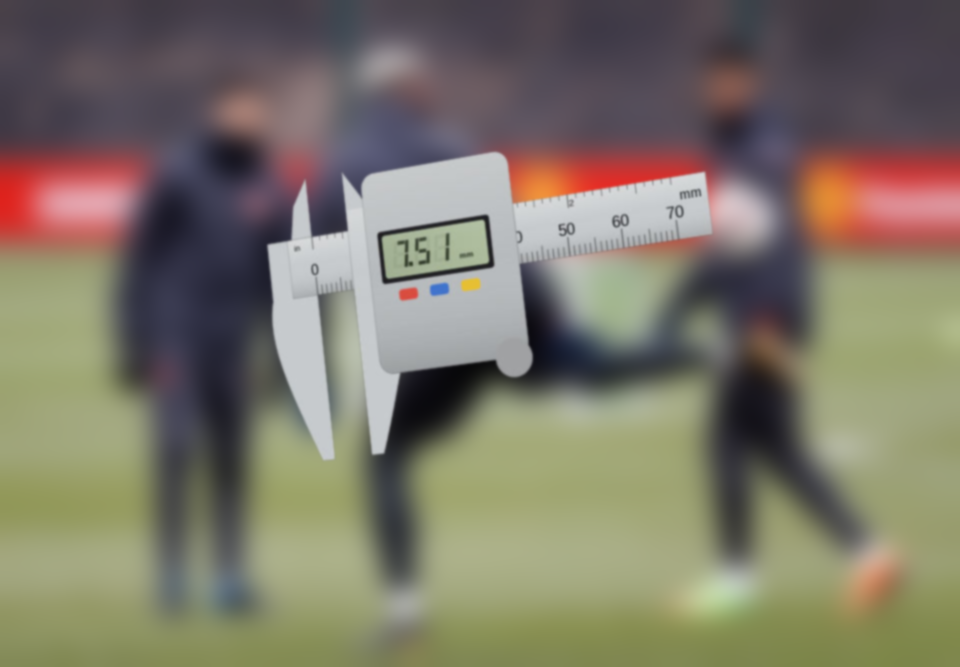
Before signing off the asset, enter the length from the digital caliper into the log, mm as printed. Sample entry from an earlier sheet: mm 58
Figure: mm 7.51
